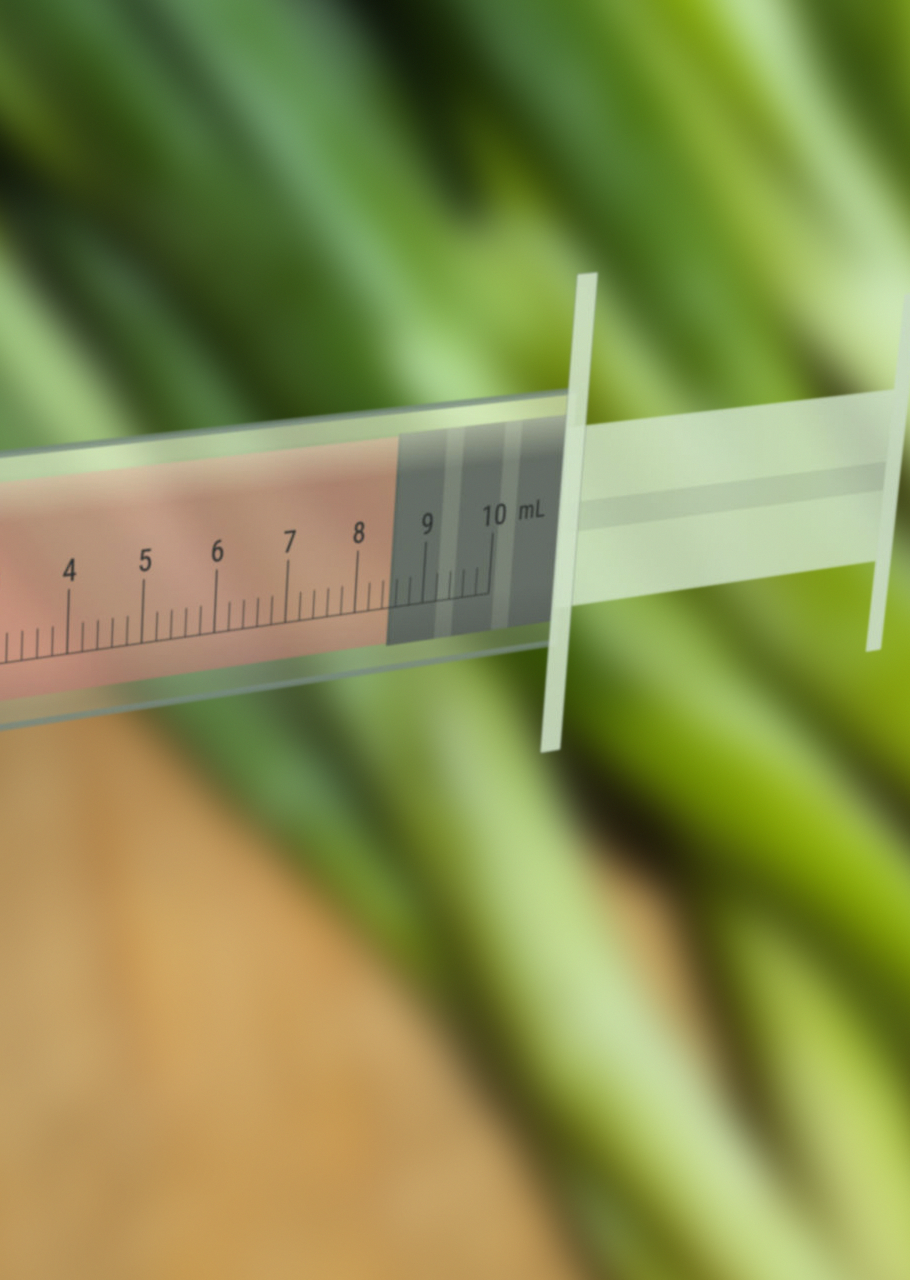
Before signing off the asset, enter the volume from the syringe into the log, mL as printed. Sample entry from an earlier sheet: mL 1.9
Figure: mL 8.5
